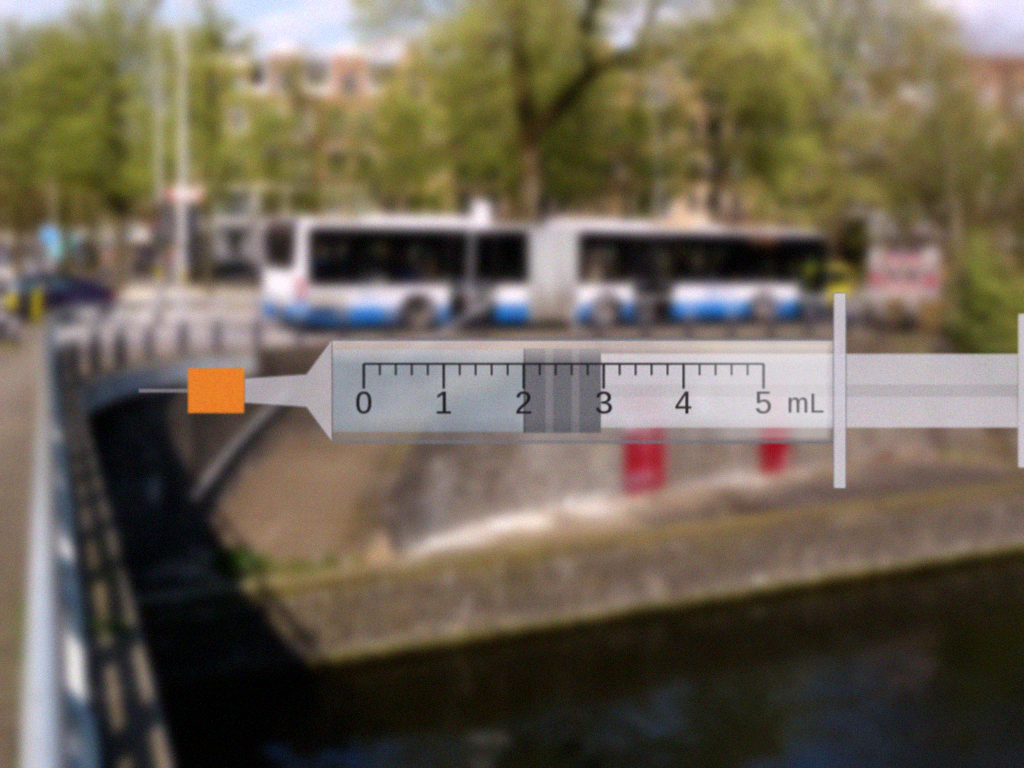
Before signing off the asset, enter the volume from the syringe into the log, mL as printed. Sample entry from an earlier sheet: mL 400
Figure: mL 2
